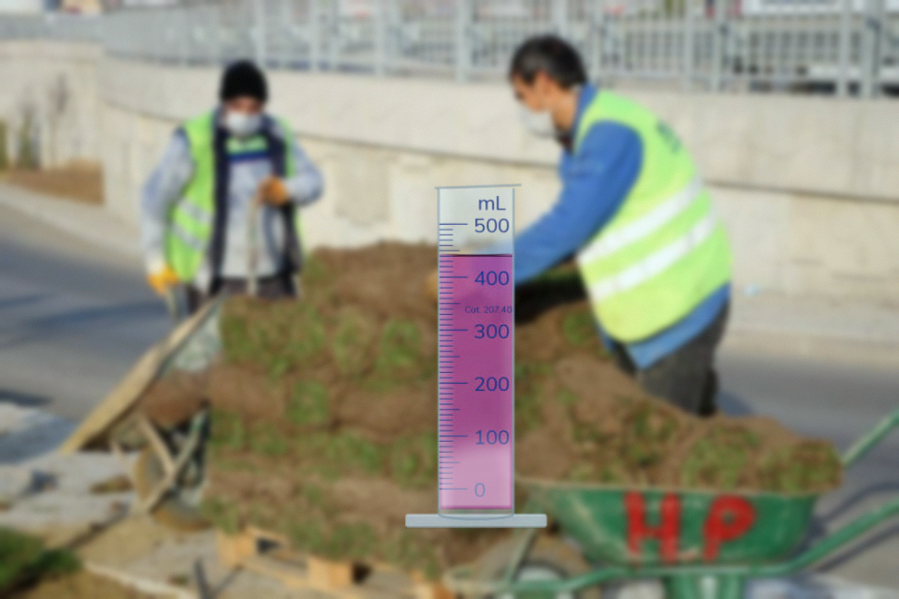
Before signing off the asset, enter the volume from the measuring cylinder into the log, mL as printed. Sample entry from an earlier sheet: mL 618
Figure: mL 440
